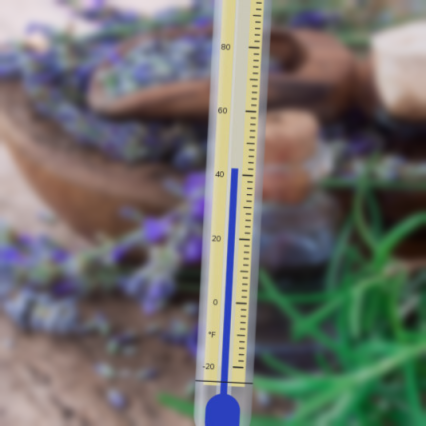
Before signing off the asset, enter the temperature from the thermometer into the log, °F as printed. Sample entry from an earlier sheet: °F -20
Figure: °F 42
